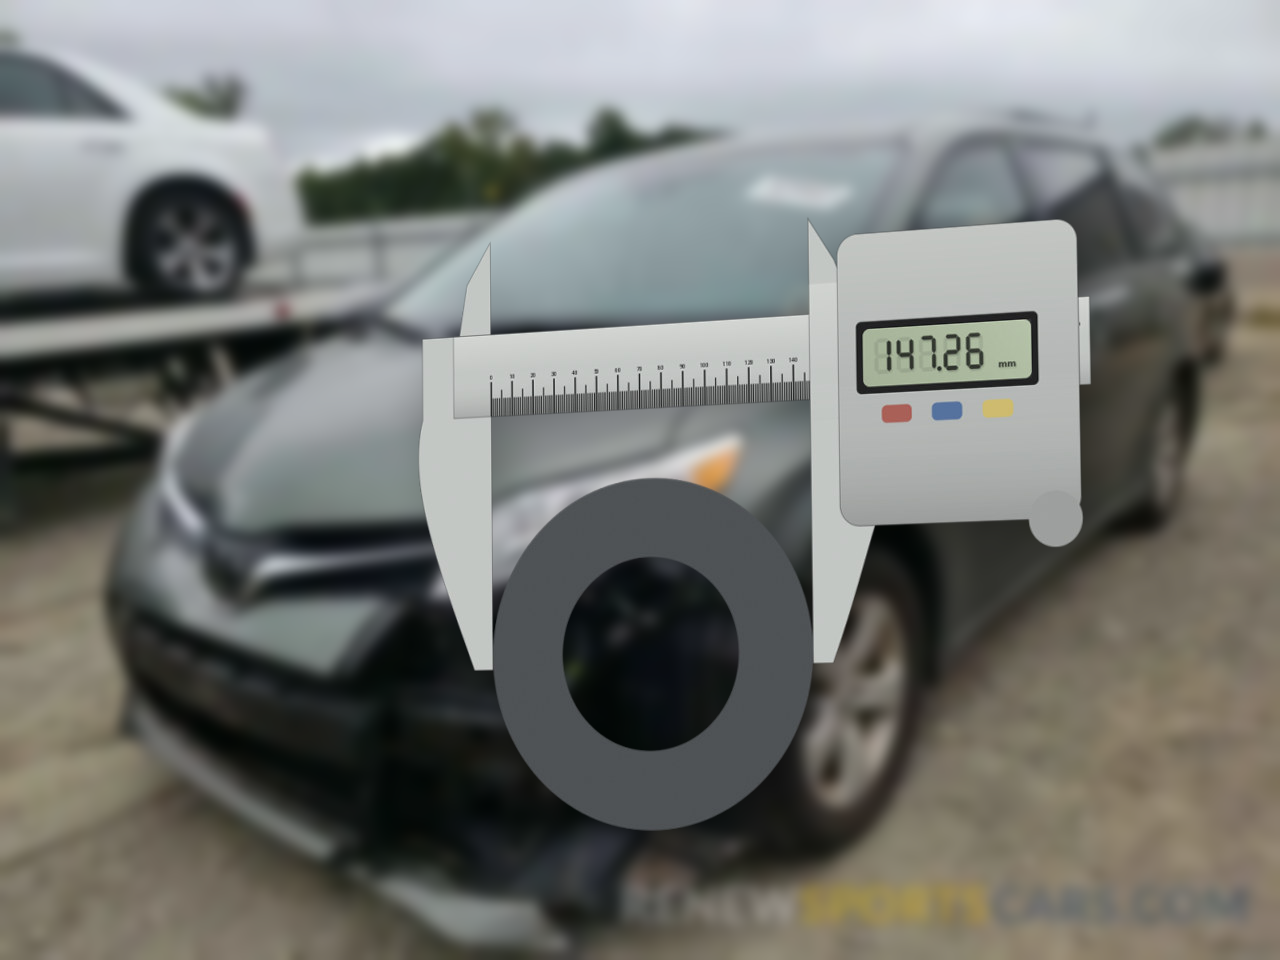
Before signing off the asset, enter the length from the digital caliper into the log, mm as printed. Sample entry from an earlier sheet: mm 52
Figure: mm 147.26
